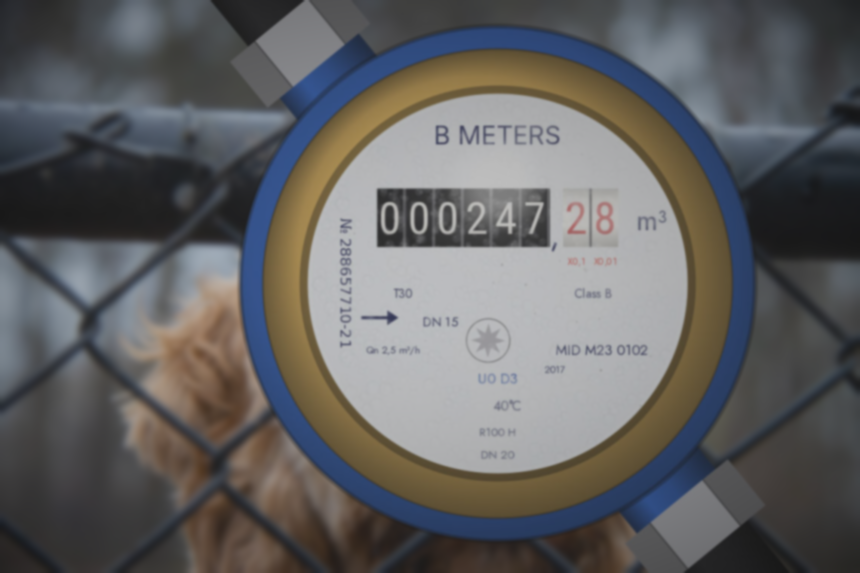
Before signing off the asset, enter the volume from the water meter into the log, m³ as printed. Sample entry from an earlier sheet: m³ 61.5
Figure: m³ 247.28
